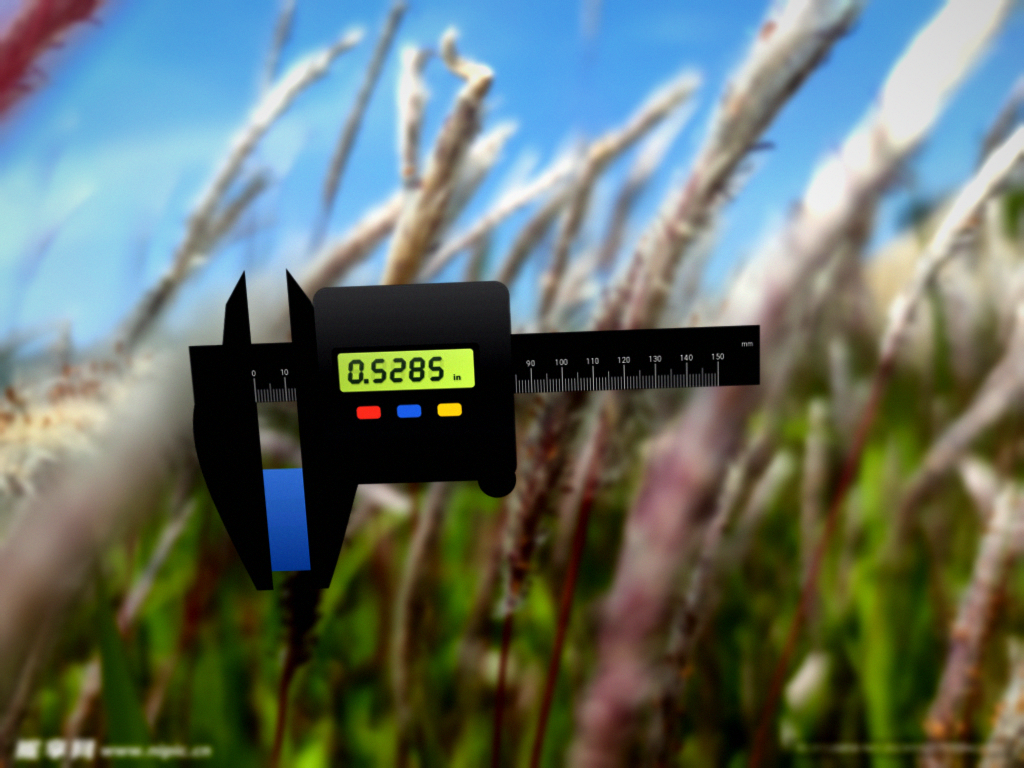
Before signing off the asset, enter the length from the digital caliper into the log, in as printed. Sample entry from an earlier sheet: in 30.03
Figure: in 0.5285
